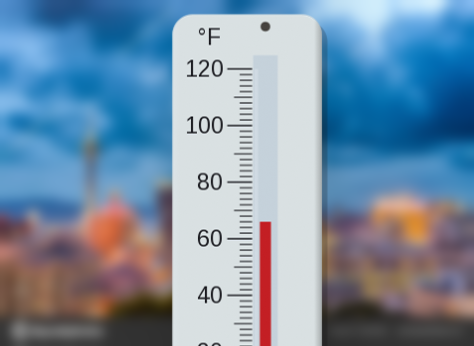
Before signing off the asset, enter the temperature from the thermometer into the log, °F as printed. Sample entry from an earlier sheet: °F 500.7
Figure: °F 66
